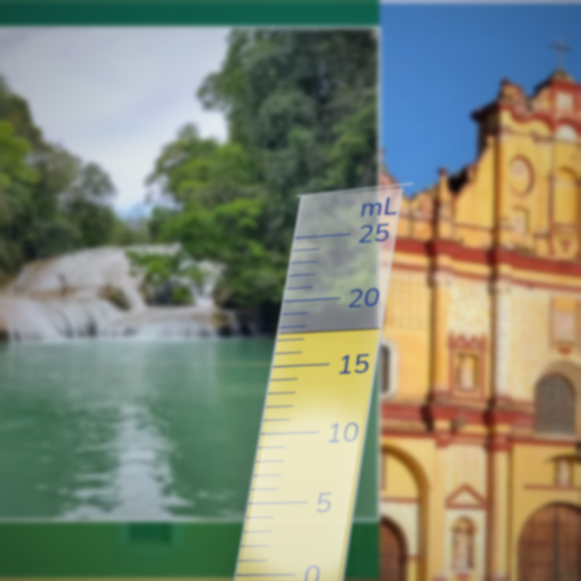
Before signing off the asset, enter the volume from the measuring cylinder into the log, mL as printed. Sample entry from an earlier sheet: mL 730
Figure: mL 17.5
